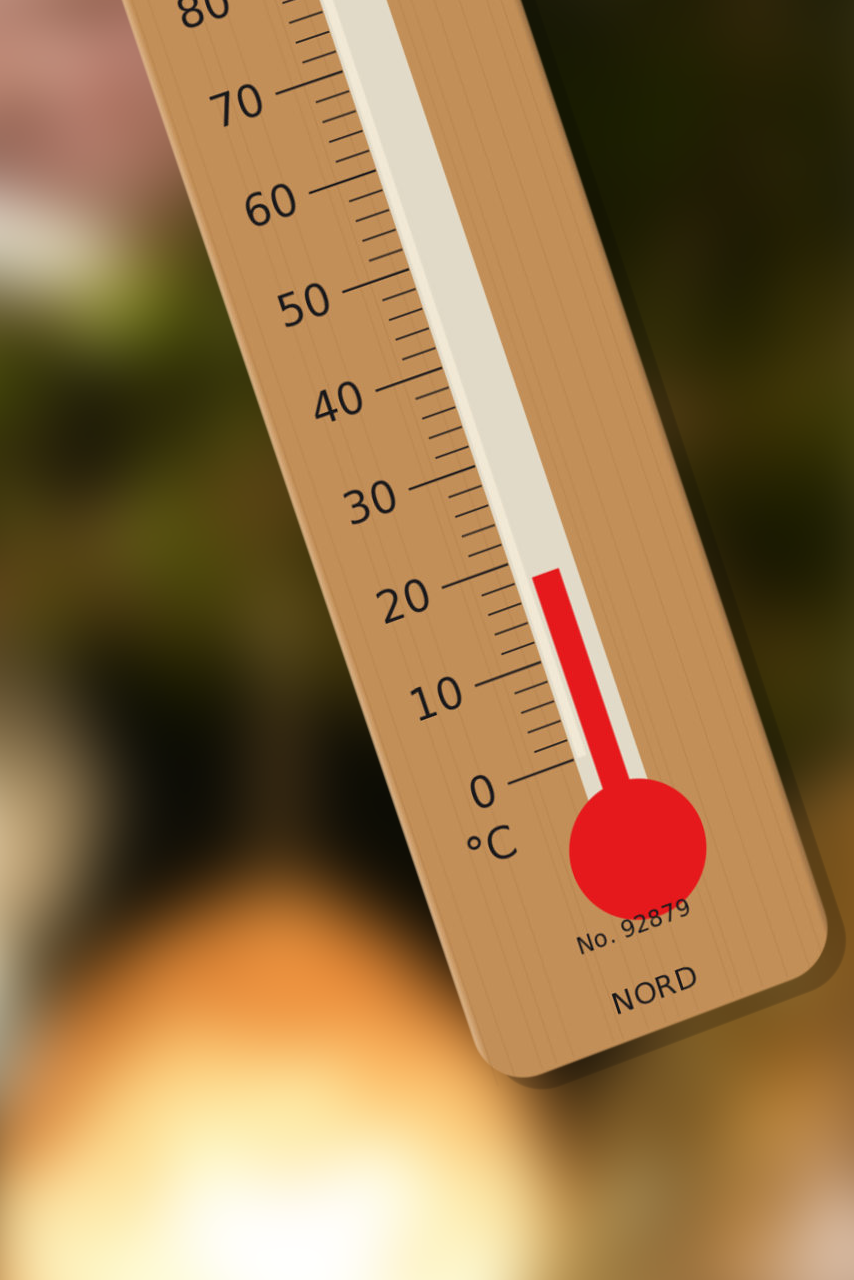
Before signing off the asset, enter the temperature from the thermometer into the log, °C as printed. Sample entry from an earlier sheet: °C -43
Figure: °C 18
